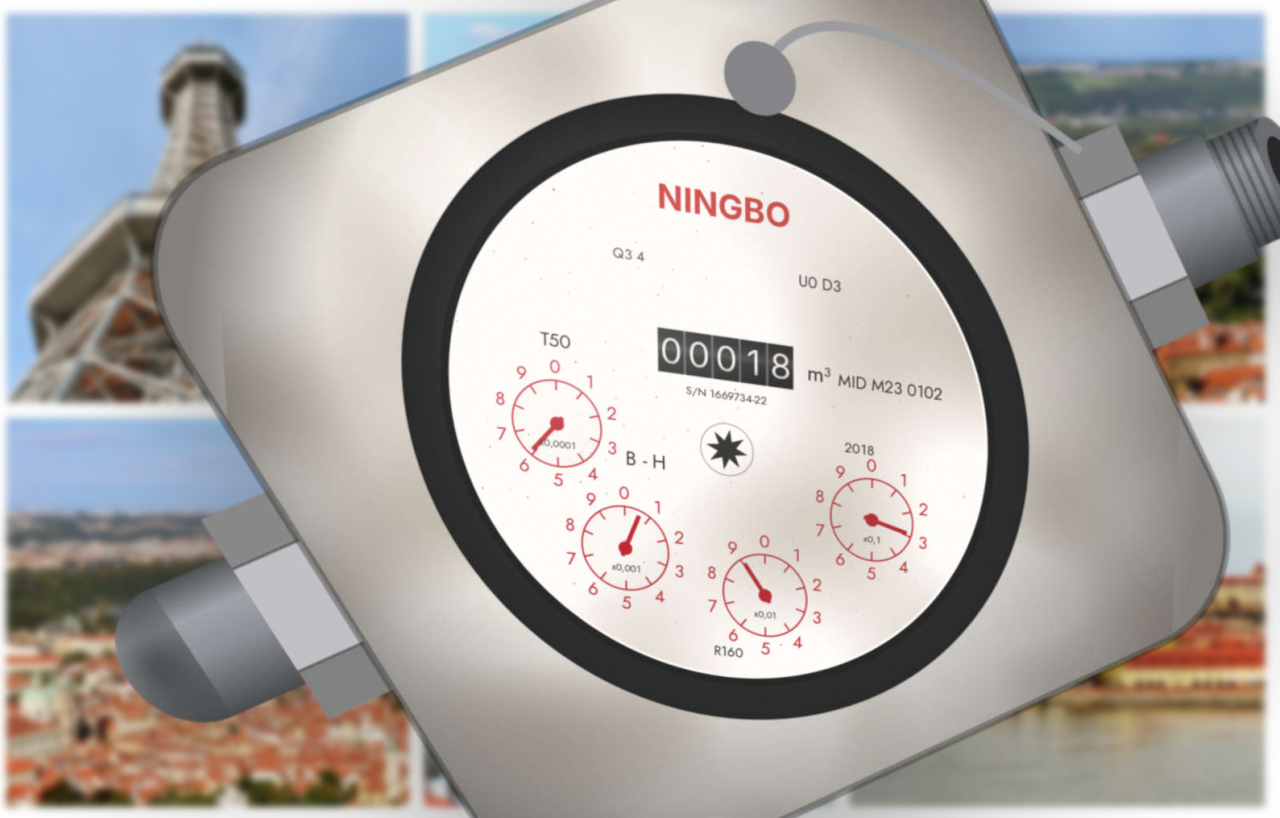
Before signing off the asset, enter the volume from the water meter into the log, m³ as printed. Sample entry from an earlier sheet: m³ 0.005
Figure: m³ 18.2906
